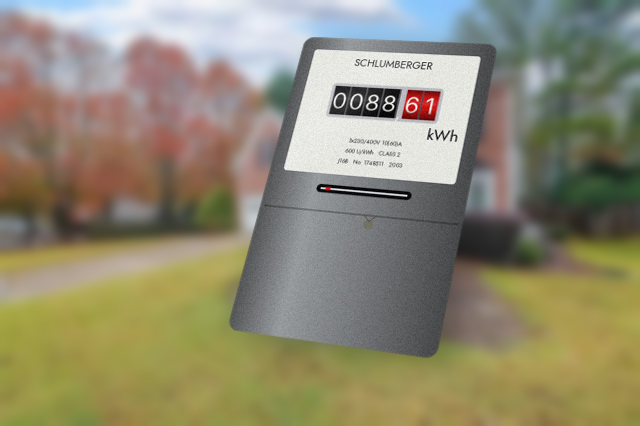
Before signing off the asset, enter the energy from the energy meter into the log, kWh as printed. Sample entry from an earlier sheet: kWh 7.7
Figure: kWh 88.61
